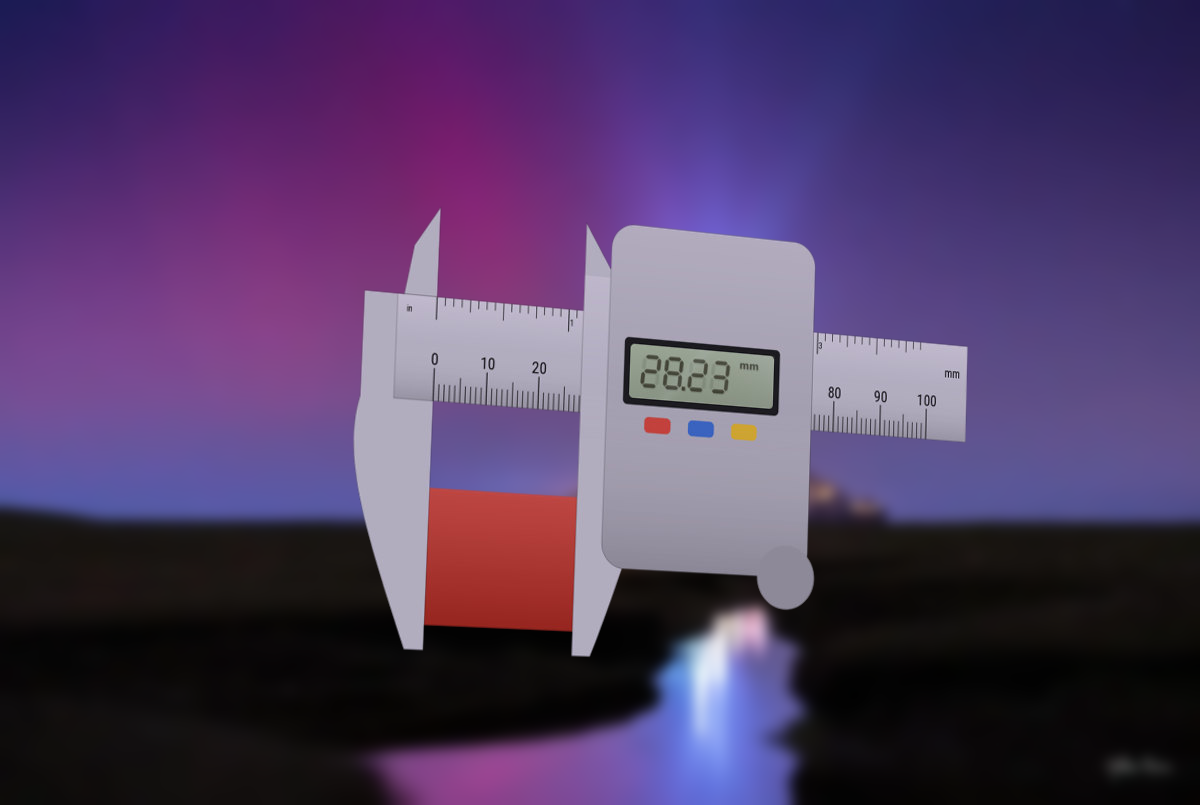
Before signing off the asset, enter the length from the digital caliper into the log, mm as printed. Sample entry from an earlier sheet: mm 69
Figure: mm 28.23
